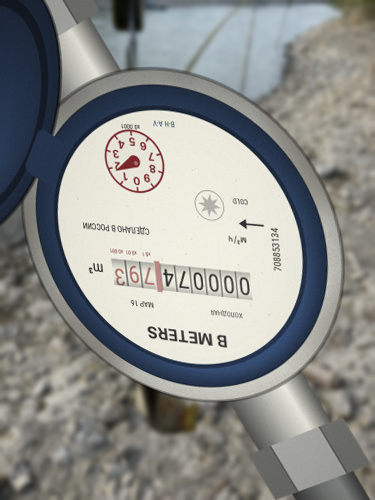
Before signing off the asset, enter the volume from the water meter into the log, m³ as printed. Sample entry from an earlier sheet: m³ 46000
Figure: m³ 74.7931
